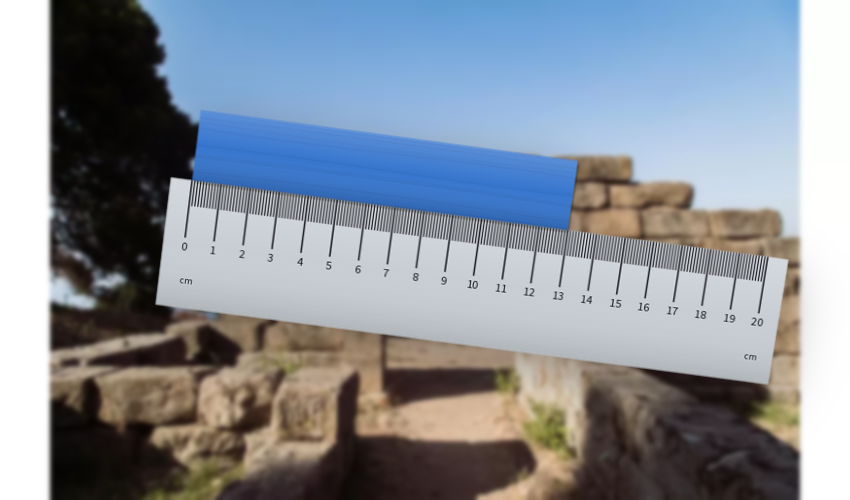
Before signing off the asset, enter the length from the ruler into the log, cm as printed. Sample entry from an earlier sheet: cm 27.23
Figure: cm 13
